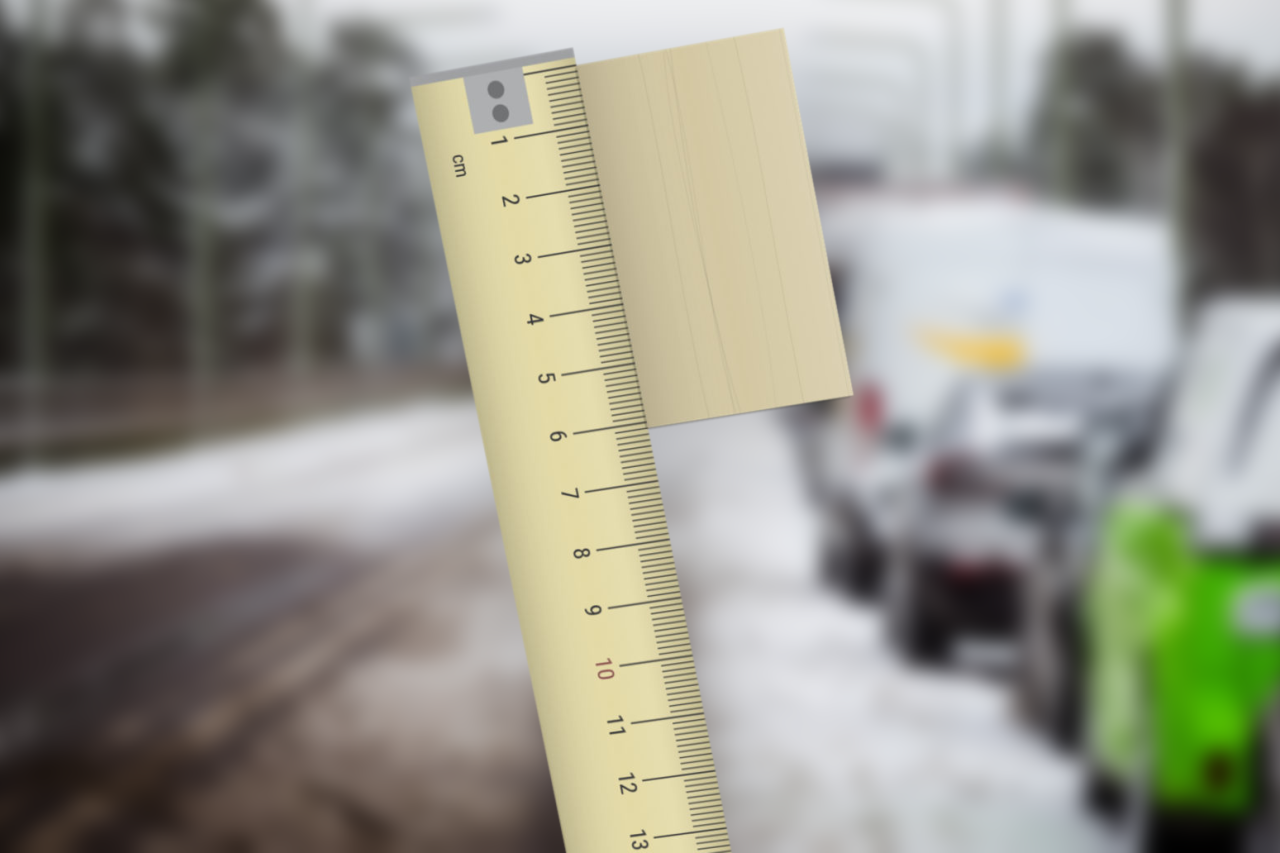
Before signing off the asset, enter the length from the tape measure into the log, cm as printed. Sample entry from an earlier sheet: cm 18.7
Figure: cm 6.1
